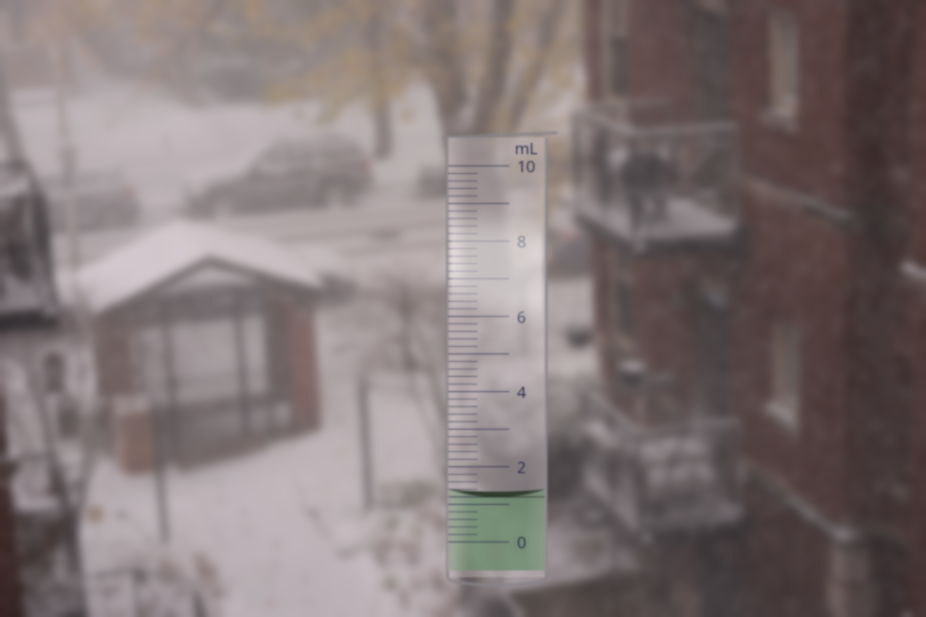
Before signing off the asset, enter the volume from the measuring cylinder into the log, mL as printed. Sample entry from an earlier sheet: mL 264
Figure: mL 1.2
